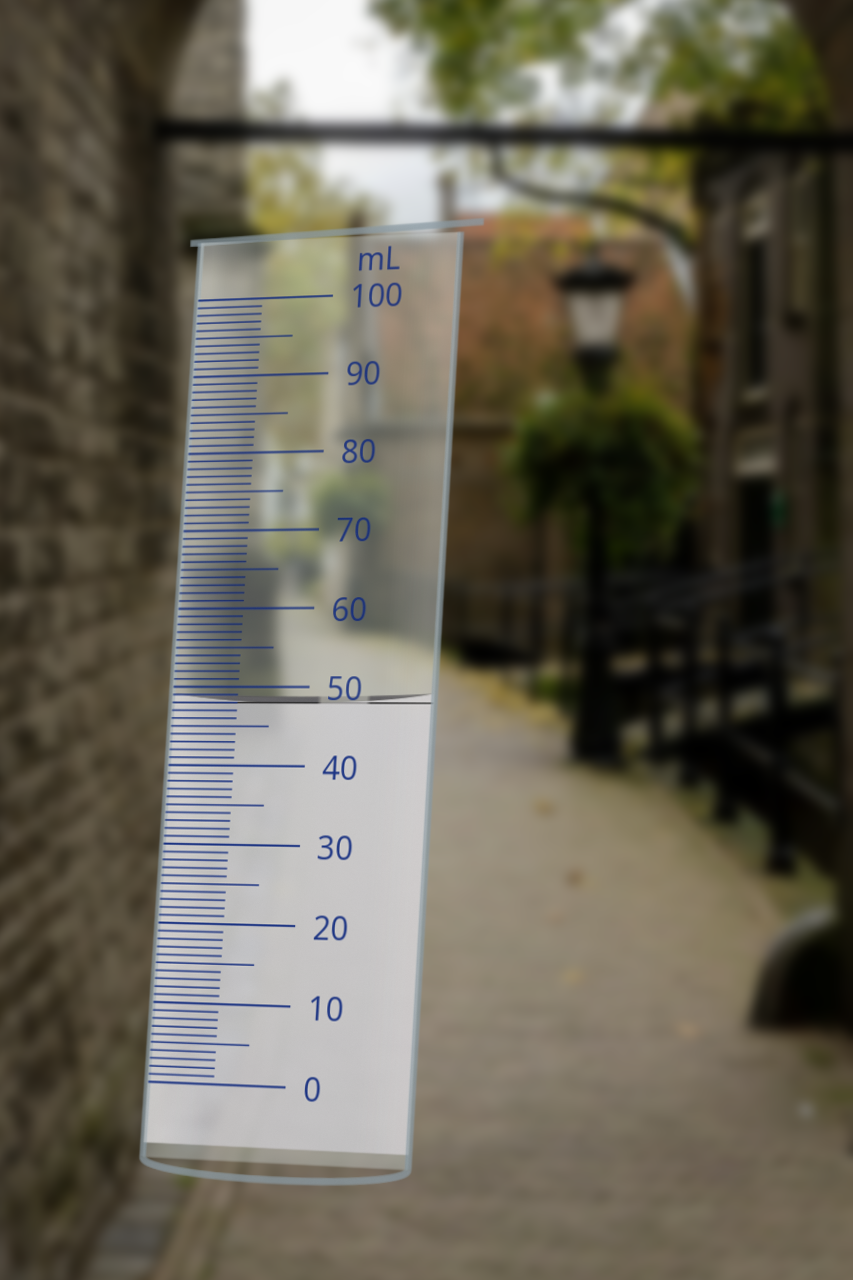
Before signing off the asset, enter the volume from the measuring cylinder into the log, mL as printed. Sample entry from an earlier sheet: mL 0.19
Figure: mL 48
